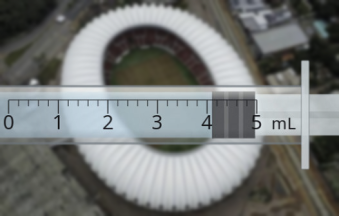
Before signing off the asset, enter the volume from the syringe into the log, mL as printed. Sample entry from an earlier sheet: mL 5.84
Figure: mL 4.1
